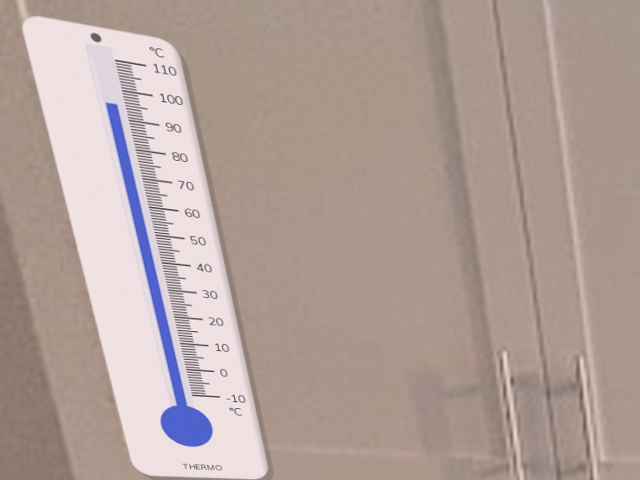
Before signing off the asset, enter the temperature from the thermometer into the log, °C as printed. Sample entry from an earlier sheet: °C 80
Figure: °C 95
